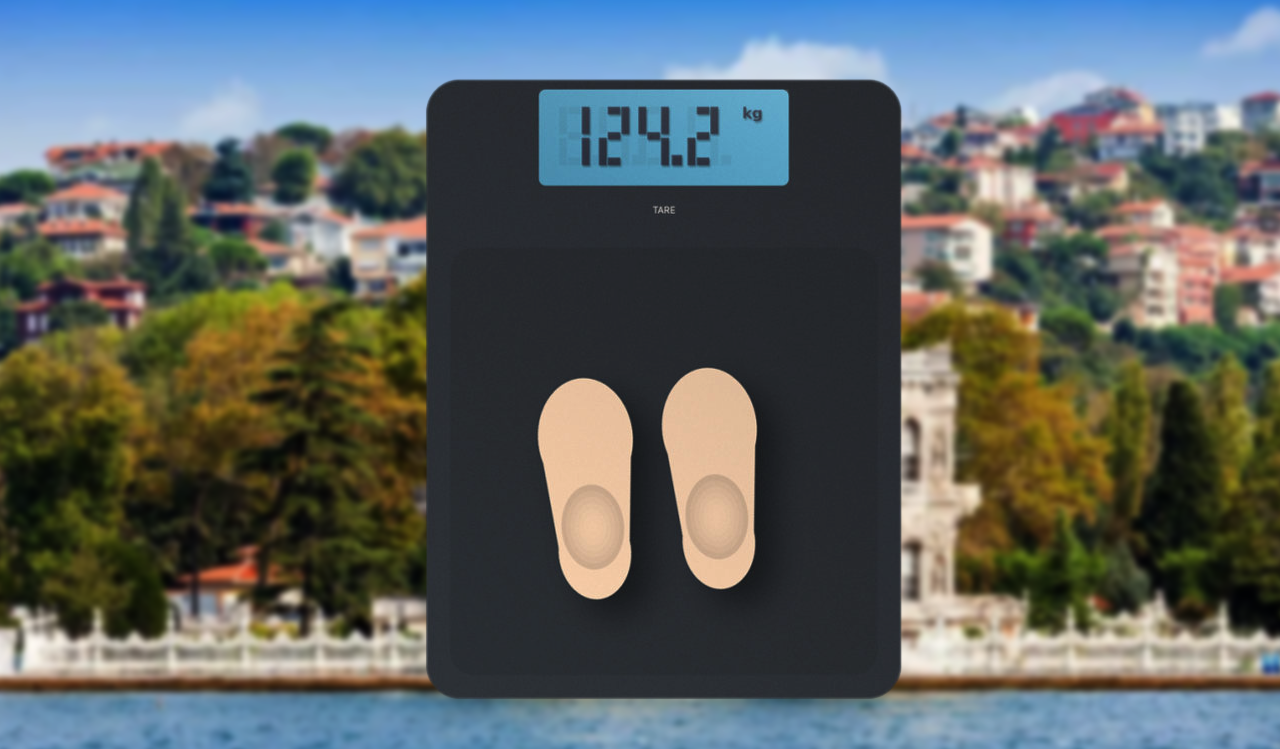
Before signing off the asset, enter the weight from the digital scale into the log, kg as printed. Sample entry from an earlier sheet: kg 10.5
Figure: kg 124.2
